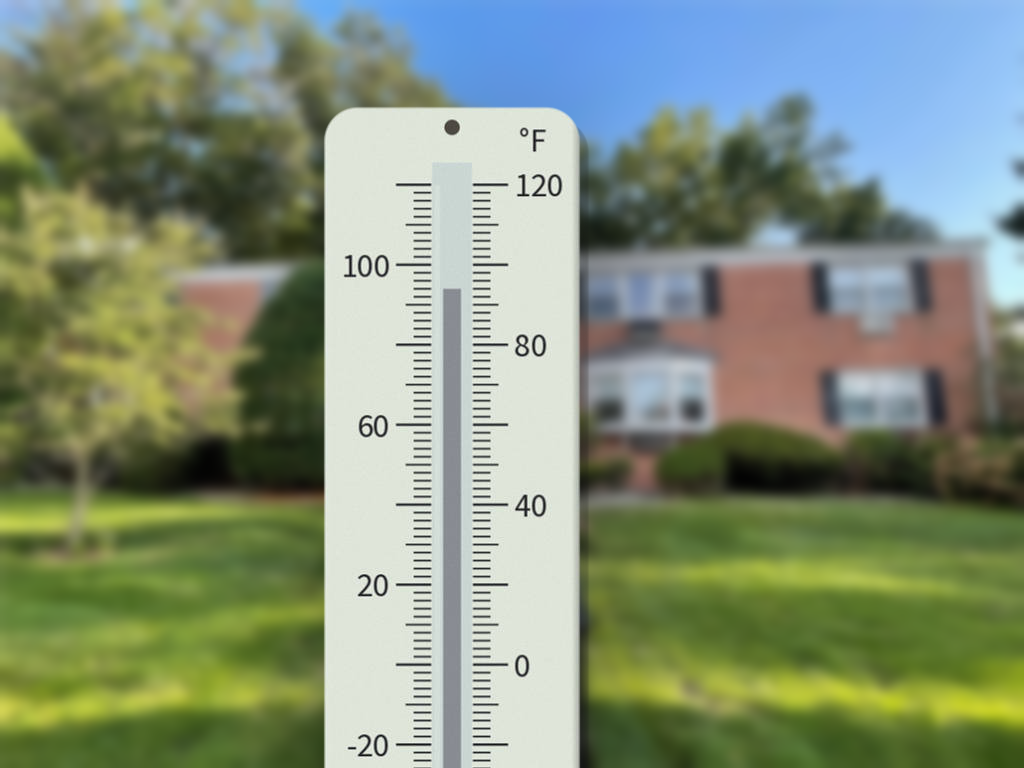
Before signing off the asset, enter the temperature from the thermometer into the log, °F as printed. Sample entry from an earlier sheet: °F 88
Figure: °F 94
